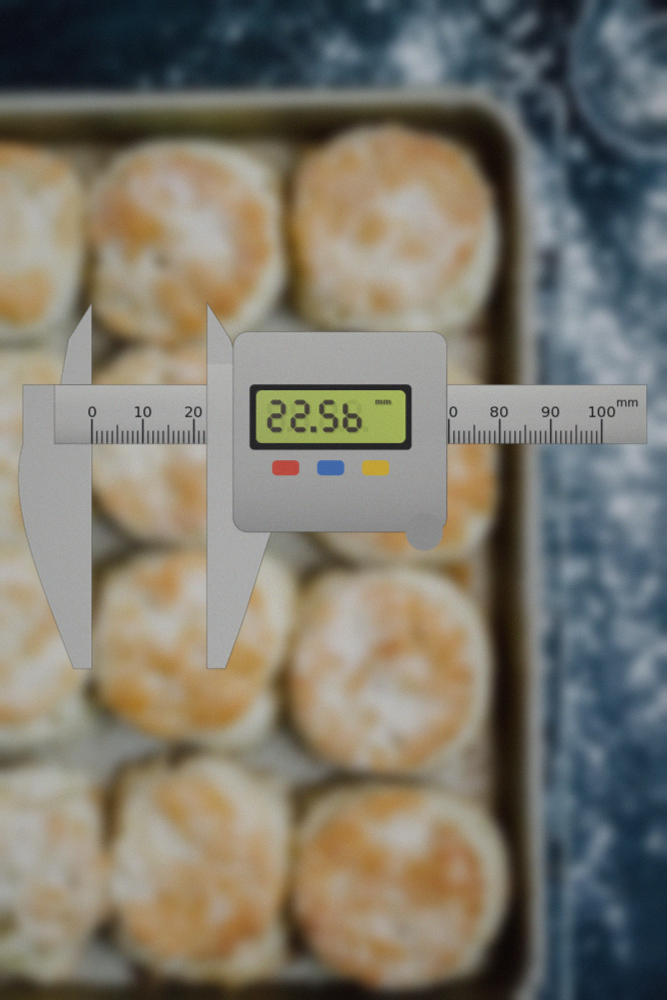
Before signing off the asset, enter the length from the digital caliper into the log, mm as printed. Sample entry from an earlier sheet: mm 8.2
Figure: mm 22.56
